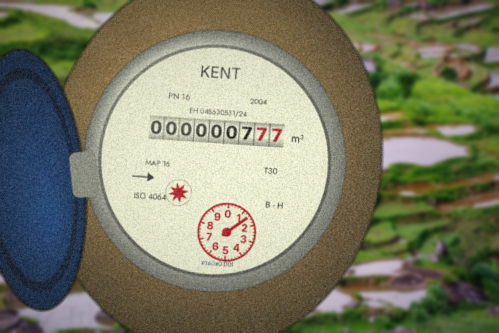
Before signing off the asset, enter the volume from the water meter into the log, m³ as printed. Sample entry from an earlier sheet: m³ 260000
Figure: m³ 7.771
